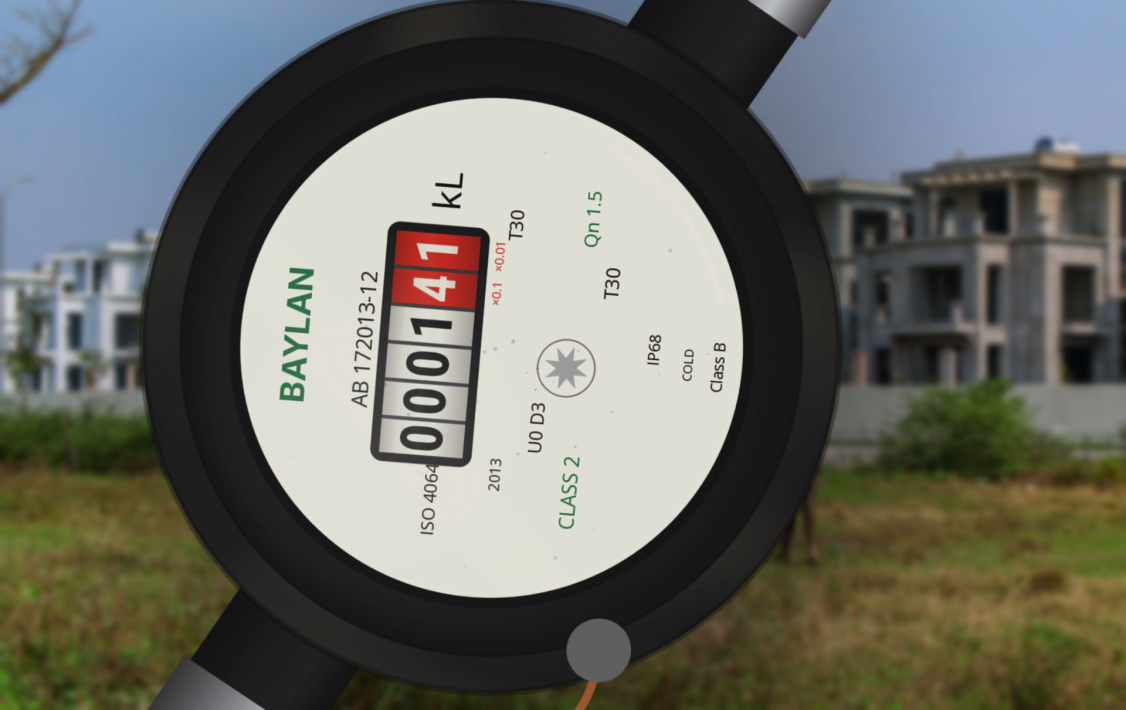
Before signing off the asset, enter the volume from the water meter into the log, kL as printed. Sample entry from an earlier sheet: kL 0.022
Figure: kL 1.41
